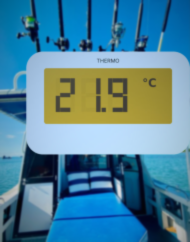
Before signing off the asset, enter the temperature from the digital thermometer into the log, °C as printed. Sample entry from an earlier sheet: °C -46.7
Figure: °C 21.9
